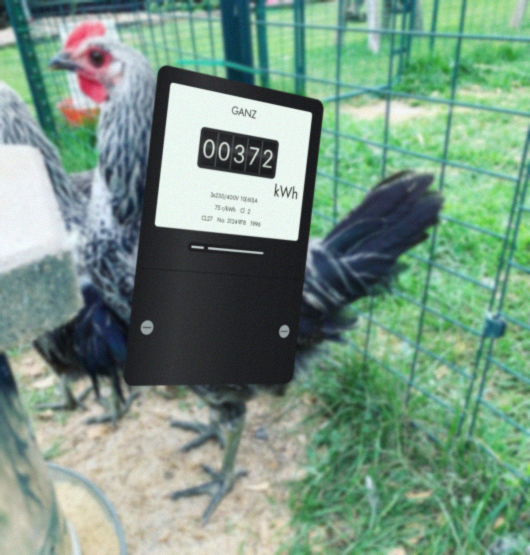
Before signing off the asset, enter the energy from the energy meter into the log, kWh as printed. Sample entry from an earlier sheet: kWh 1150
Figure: kWh 372
